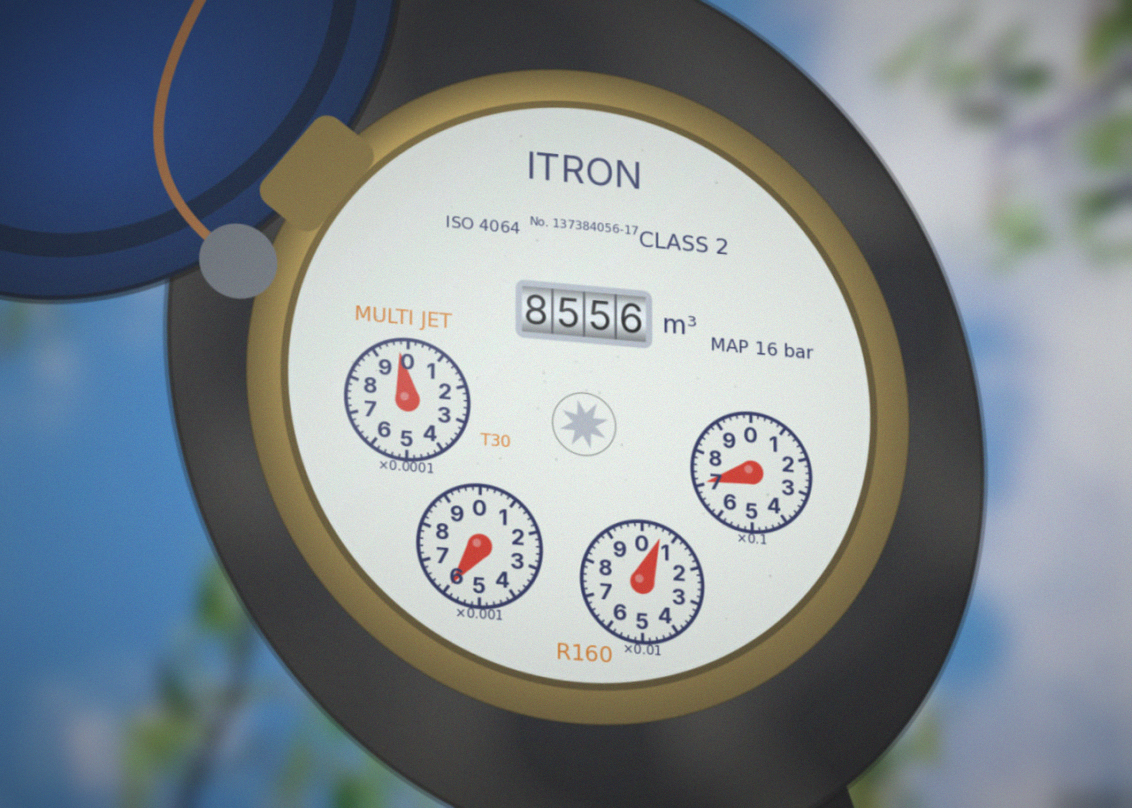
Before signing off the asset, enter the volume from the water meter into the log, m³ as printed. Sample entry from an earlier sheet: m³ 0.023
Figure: m³ 8556.7059
